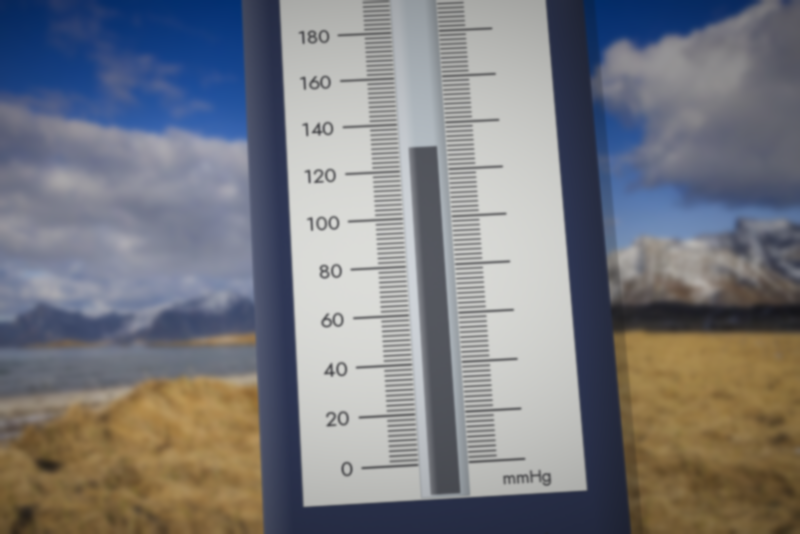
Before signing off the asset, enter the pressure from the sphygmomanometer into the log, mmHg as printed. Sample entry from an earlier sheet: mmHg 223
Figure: mmHg 130
